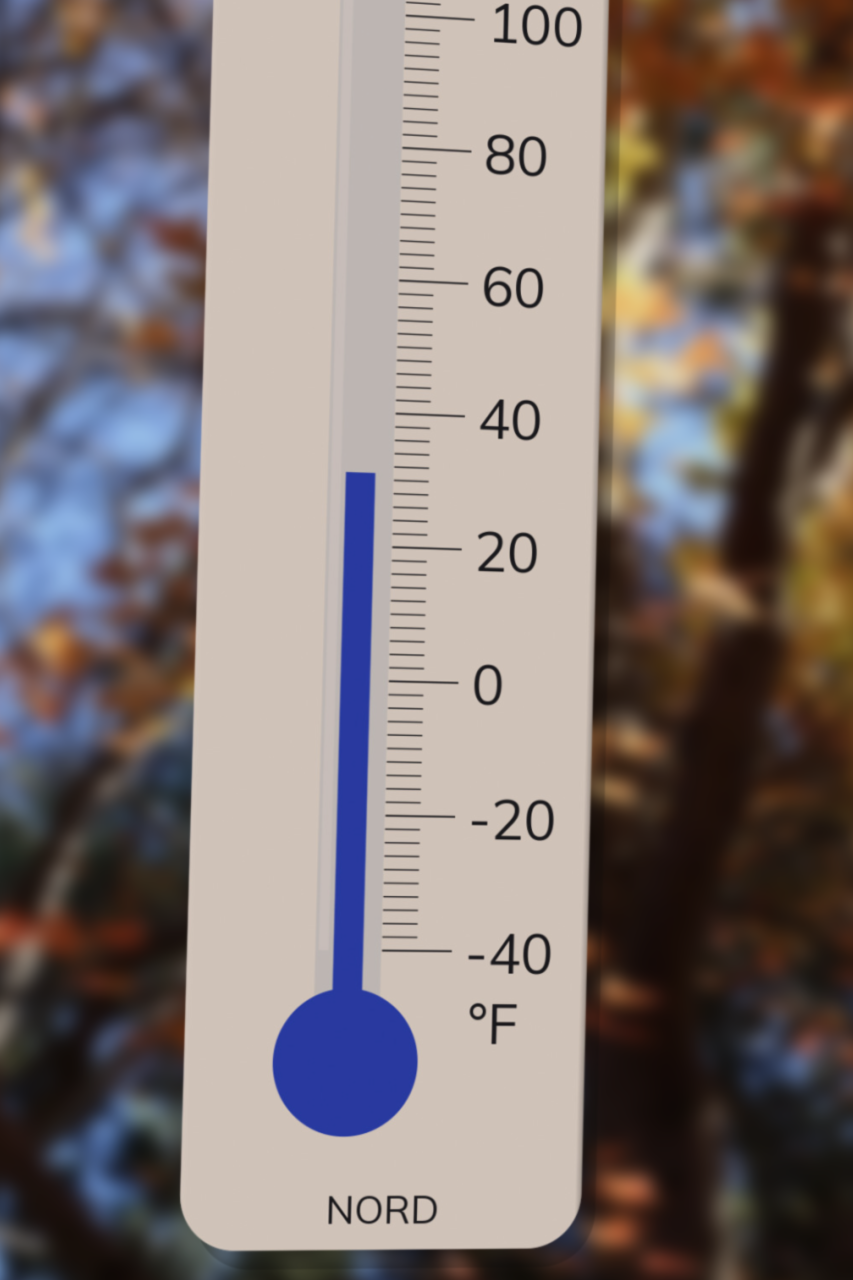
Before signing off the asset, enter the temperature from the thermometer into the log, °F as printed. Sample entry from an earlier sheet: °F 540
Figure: °F 31
